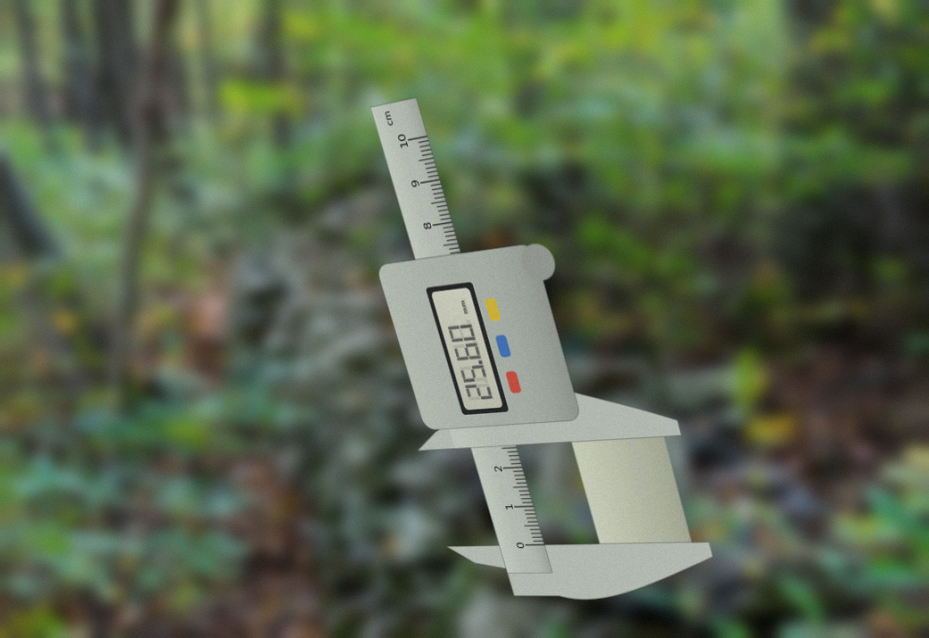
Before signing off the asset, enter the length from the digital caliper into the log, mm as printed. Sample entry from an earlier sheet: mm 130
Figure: mm 25.60
